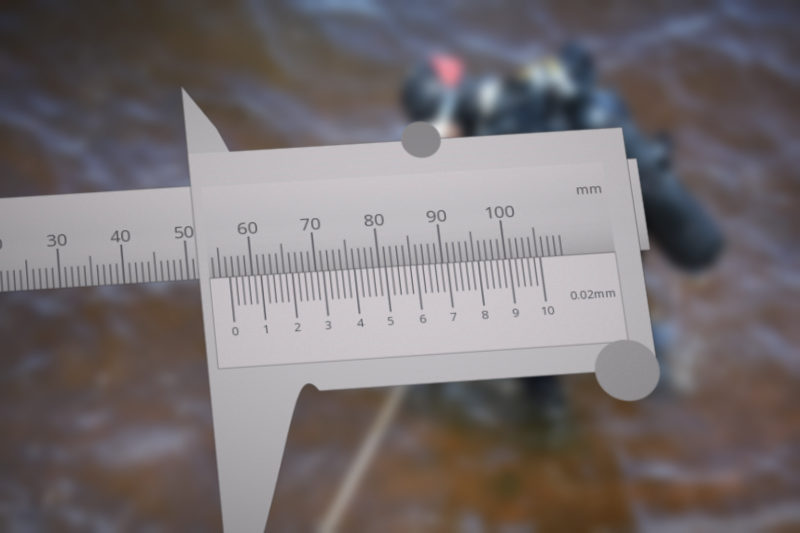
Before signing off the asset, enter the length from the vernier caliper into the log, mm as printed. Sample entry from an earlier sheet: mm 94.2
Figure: mm 56.5
